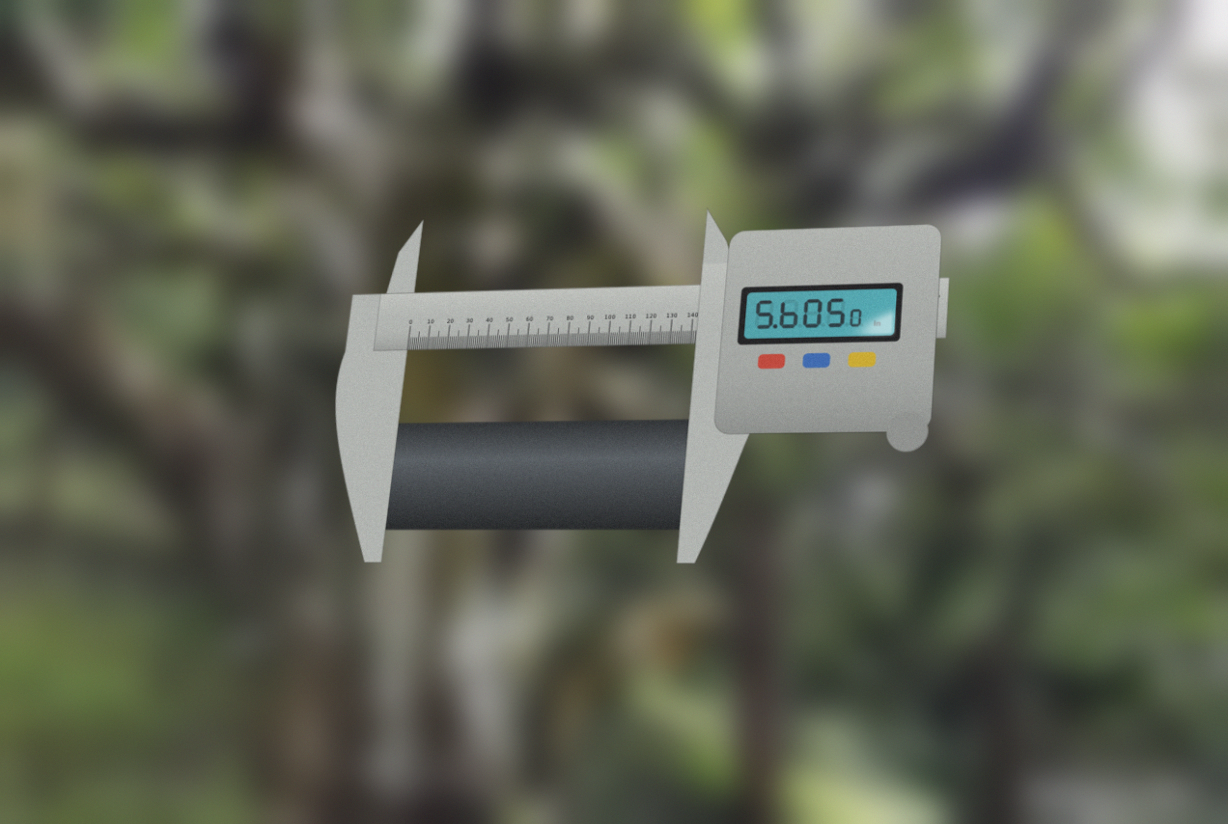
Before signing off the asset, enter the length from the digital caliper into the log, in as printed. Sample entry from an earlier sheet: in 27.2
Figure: in 5.6050
